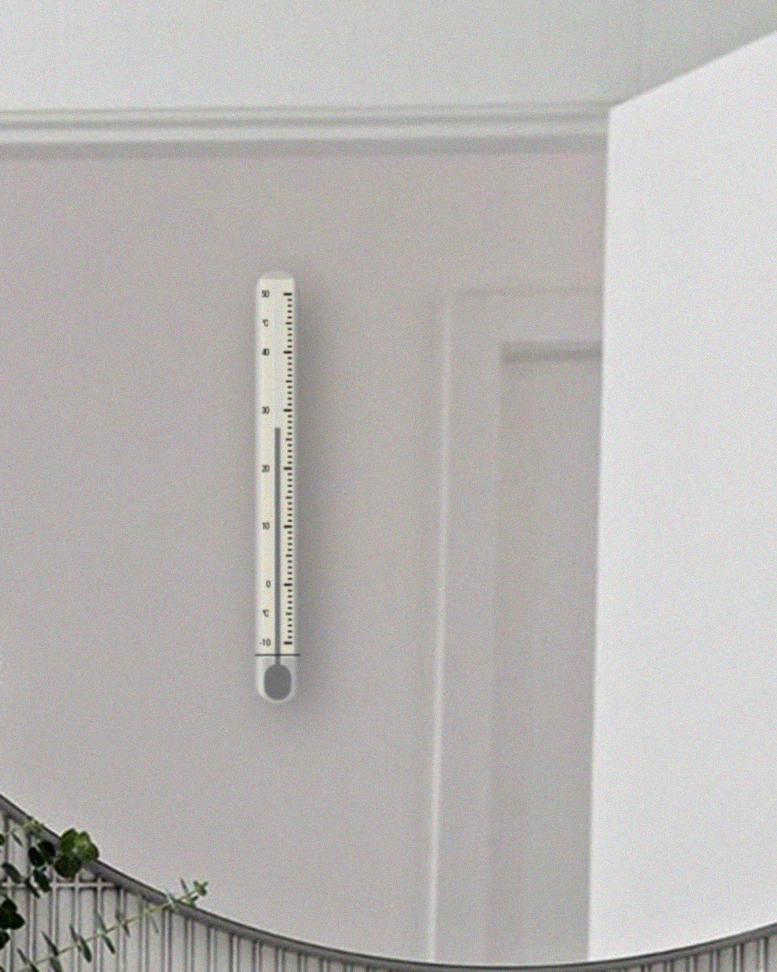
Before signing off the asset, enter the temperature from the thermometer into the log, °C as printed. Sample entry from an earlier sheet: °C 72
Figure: °C 27
